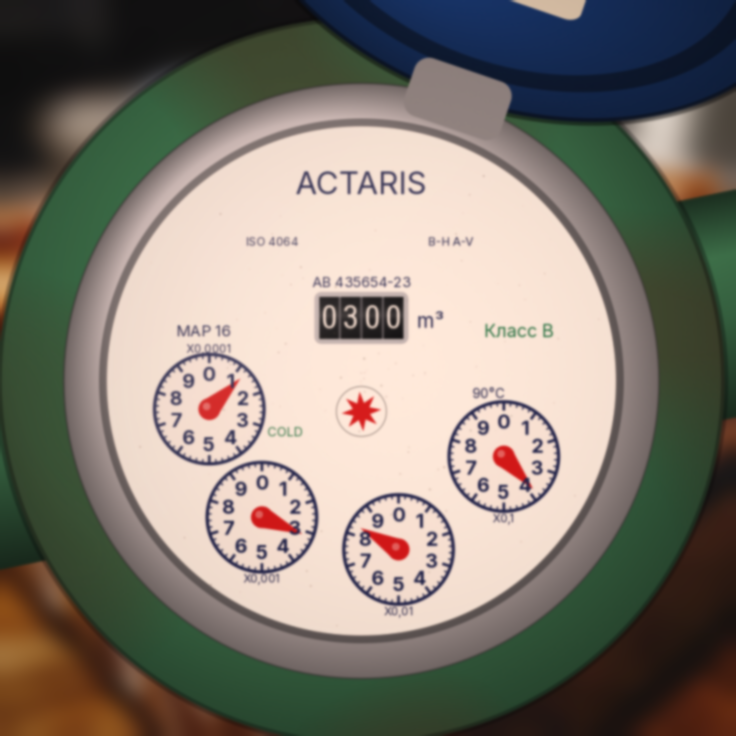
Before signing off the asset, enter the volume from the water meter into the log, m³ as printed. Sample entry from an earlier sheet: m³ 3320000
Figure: m³ 300.3831
